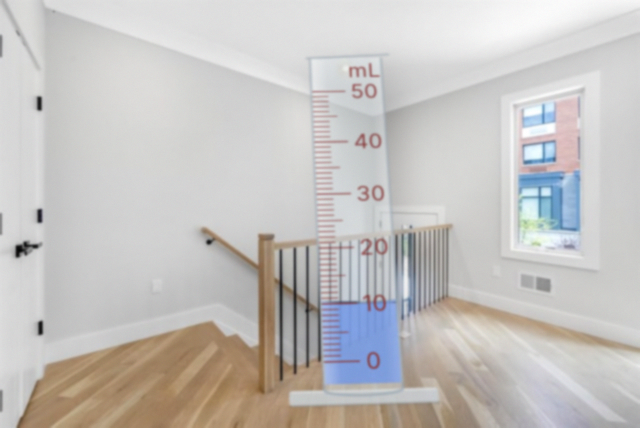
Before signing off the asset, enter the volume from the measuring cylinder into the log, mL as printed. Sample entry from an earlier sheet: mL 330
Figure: mL 10
